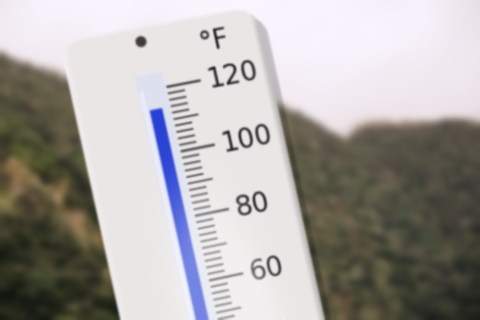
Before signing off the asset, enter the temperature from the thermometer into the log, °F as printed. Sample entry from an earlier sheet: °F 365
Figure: °F 114
